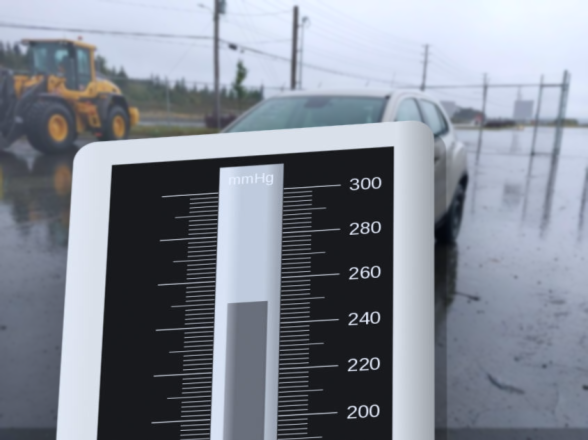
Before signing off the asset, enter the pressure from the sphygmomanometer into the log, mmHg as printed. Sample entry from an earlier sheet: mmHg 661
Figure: mmHg 250
